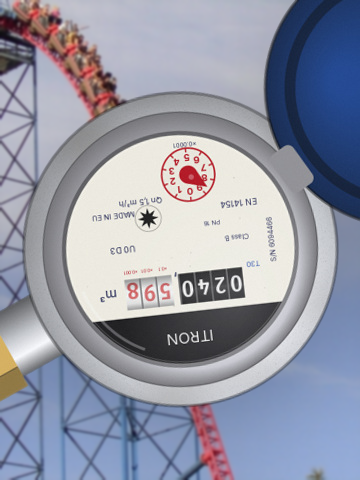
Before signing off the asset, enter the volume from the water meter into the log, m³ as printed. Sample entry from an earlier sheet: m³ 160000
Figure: m³ 240.5978
